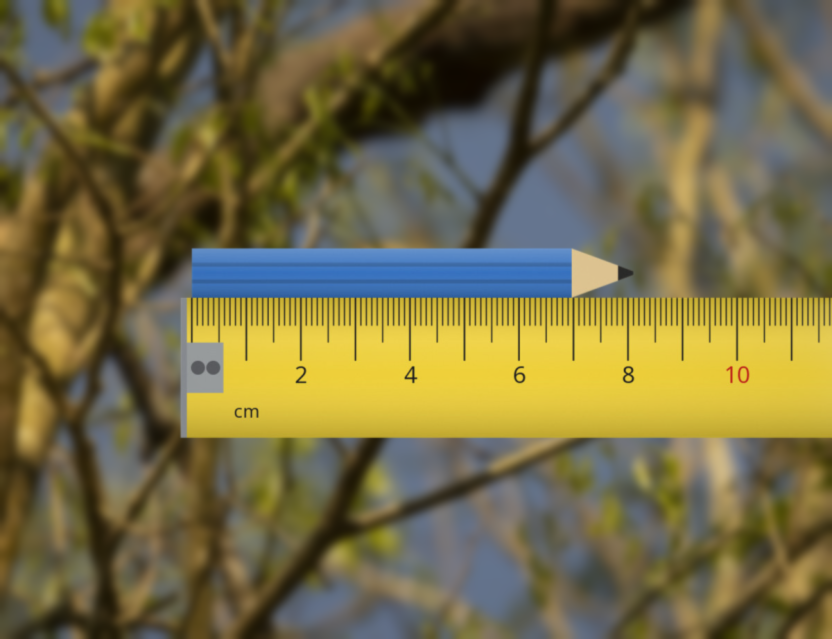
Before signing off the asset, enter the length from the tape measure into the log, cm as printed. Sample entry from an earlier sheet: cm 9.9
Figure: cm 8.1
